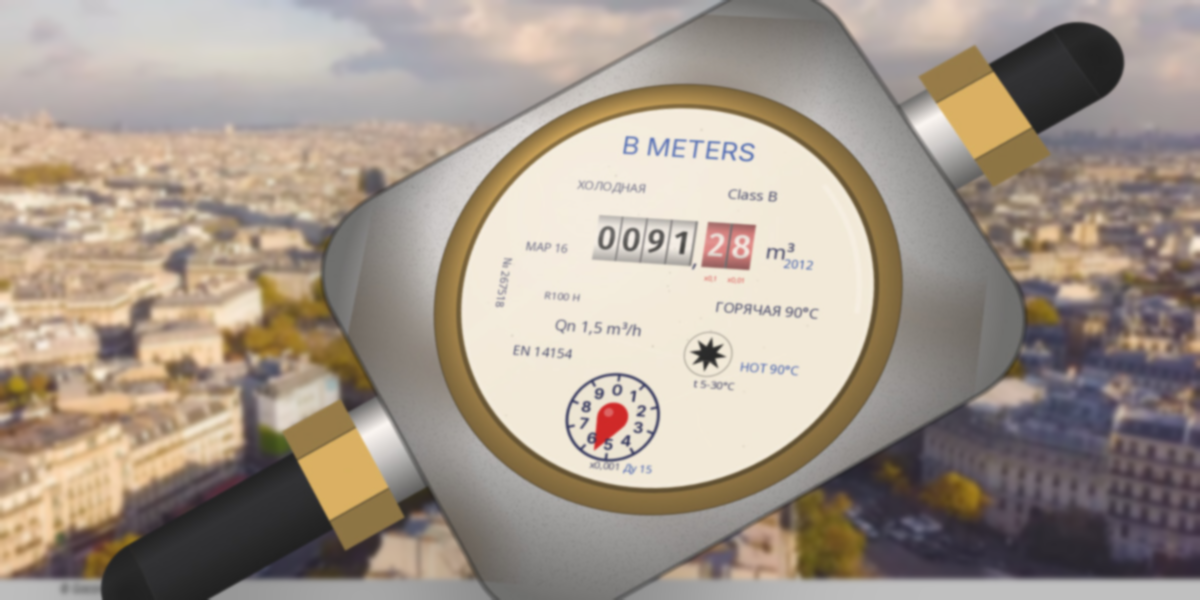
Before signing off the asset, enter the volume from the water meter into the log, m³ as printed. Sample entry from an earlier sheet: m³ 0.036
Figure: m³ 91.285
